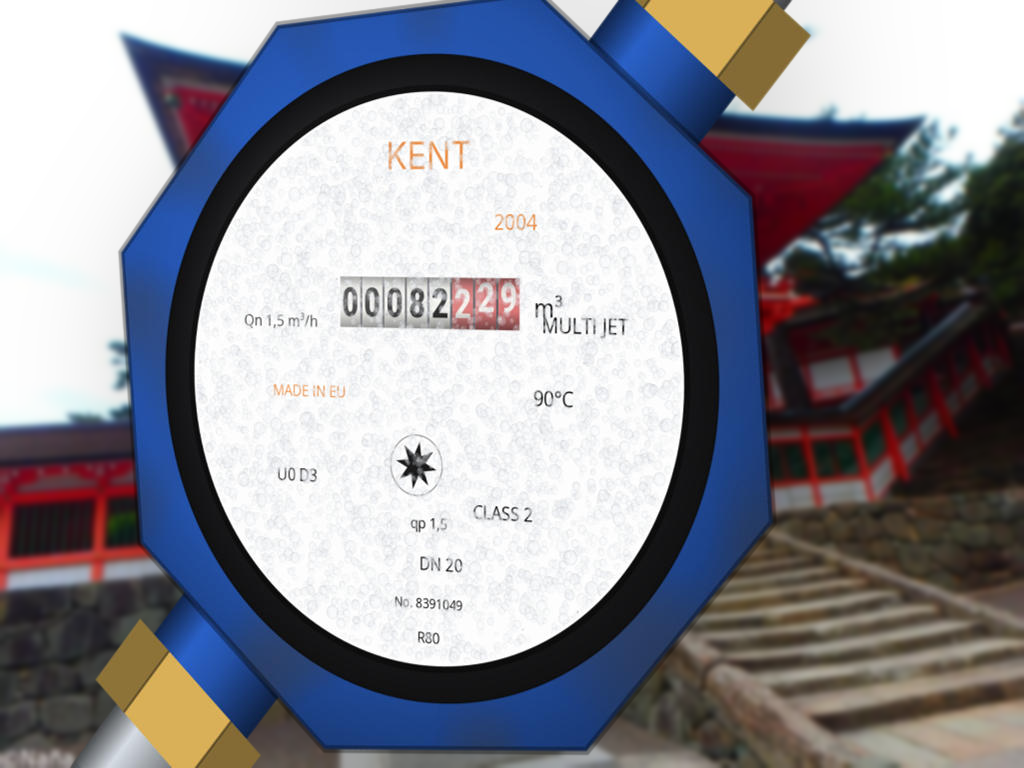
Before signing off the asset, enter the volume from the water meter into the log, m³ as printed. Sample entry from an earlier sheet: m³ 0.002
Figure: m³ 82.229
